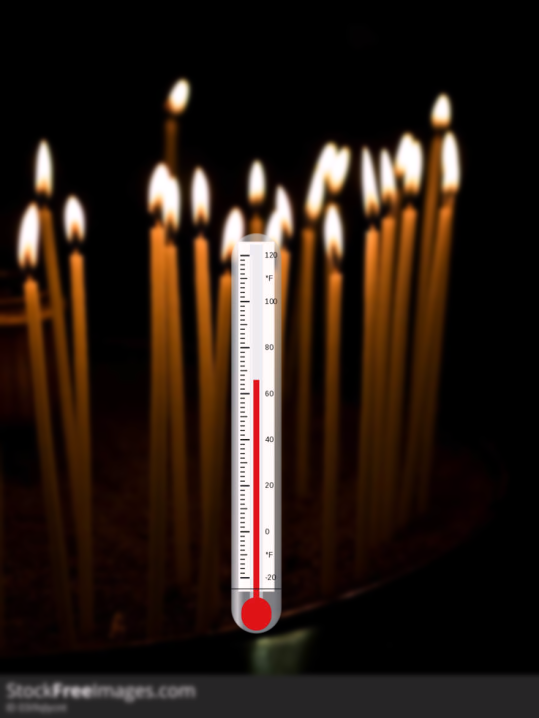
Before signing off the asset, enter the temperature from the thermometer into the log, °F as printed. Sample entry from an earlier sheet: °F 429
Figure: °F 66
